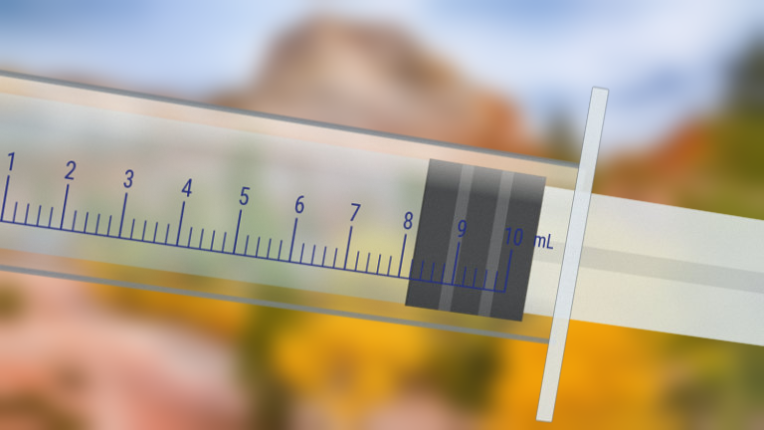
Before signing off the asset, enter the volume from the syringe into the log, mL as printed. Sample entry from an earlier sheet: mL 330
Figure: mL 8.2
